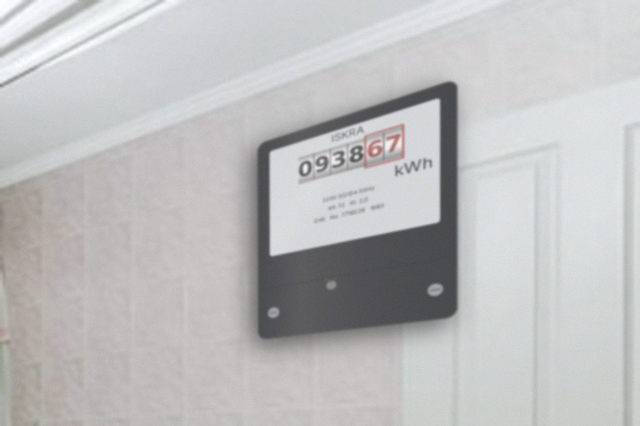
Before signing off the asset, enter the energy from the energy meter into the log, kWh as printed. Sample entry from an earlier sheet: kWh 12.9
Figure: kWh 938.67
